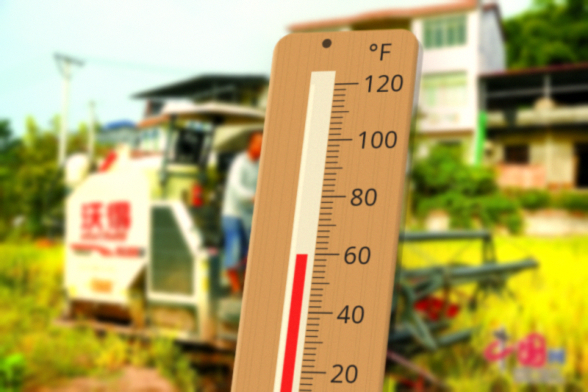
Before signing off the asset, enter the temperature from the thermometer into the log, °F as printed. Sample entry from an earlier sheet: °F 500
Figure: °F 60
